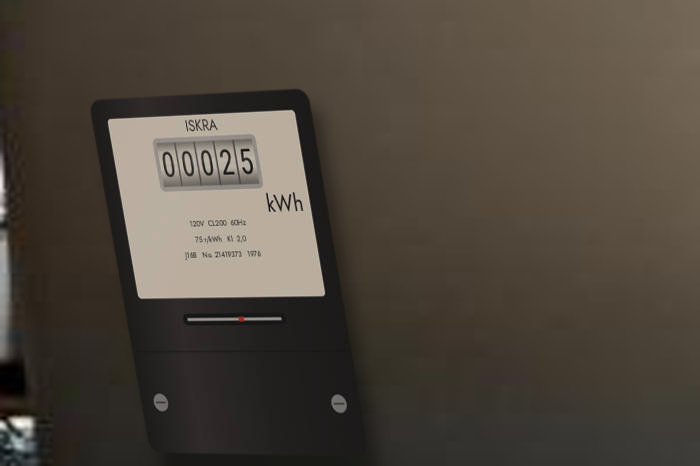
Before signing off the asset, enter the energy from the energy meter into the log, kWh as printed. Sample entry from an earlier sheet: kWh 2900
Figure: kWh 25
